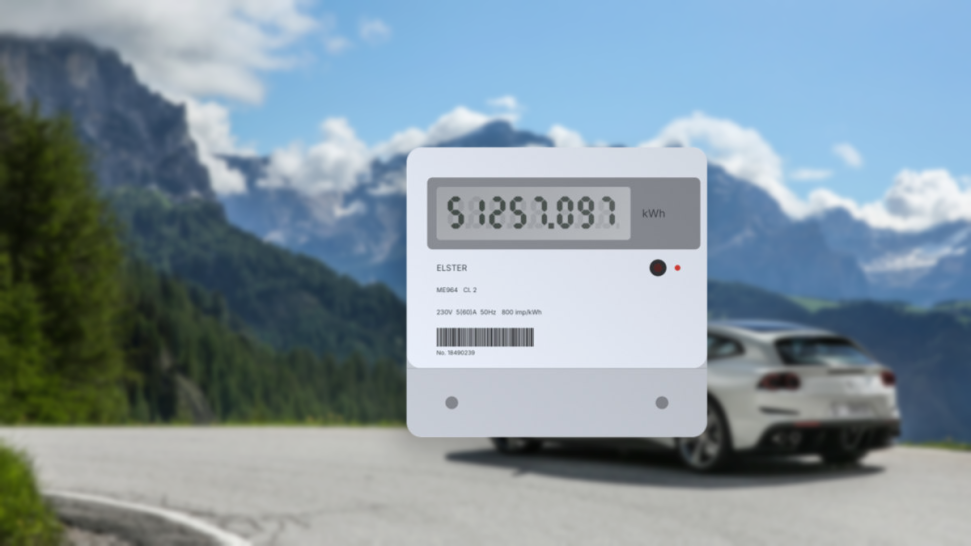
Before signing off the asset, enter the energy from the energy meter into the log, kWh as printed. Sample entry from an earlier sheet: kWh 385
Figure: kWh 51257.097
